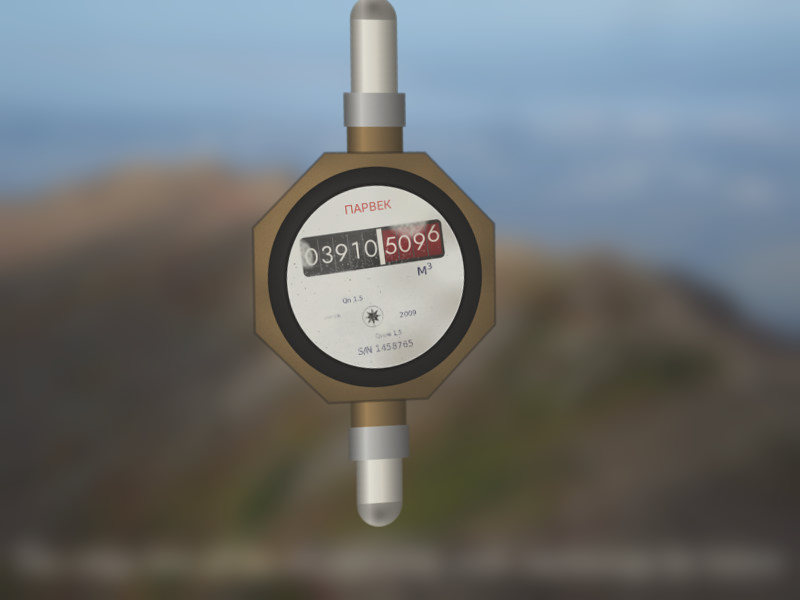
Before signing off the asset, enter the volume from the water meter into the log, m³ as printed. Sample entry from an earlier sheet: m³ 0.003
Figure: m³ 3910.5096
